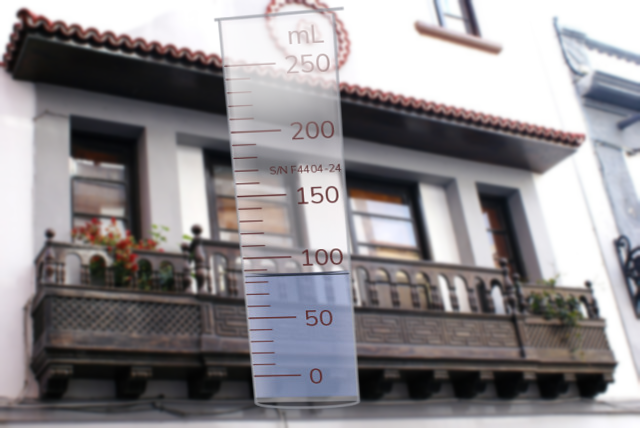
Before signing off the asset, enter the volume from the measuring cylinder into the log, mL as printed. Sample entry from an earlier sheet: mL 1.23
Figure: mL 85
